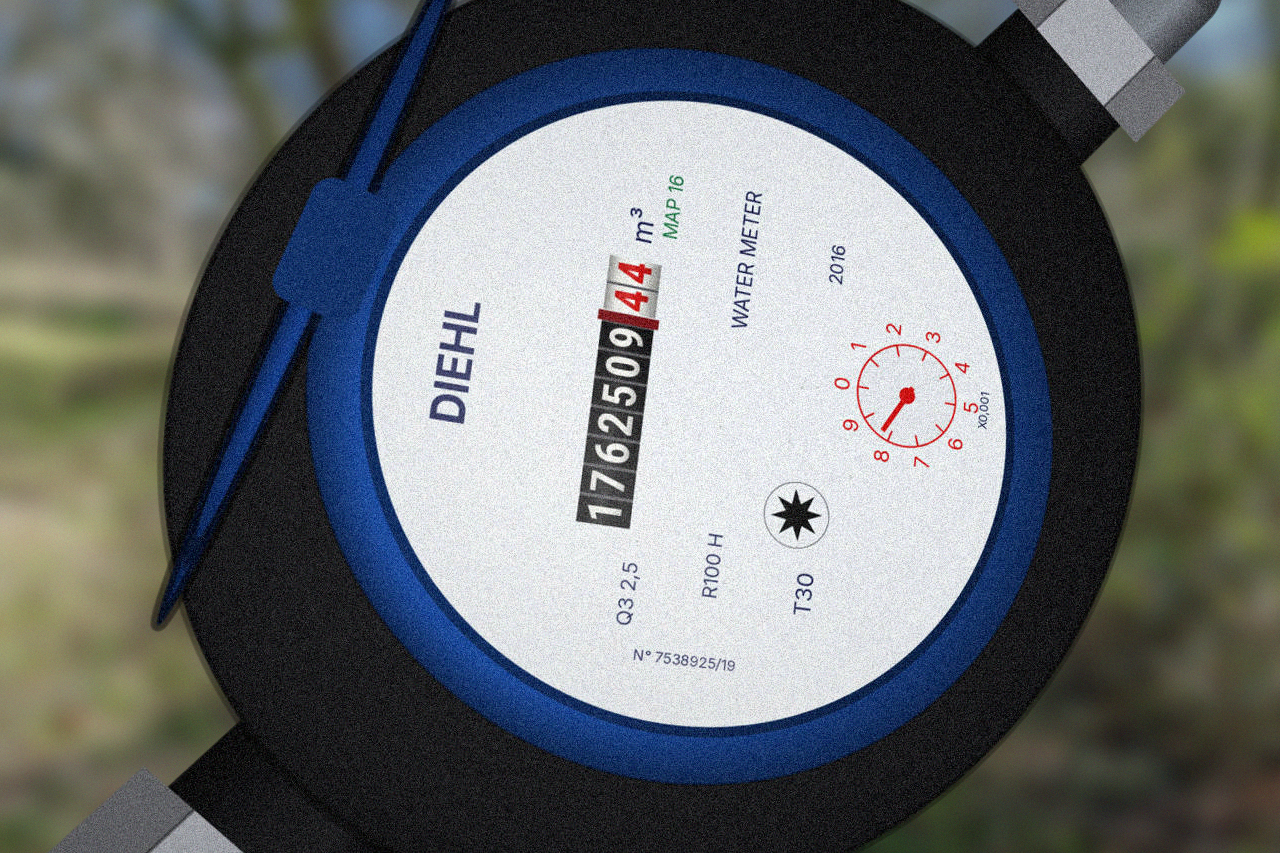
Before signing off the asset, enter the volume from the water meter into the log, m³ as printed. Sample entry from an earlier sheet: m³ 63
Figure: m³ 1762509.448
